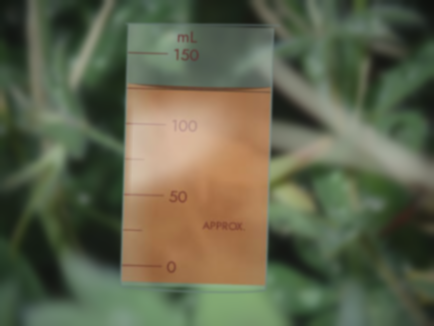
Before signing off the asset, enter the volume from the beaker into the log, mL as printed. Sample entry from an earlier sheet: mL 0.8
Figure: mL 125
